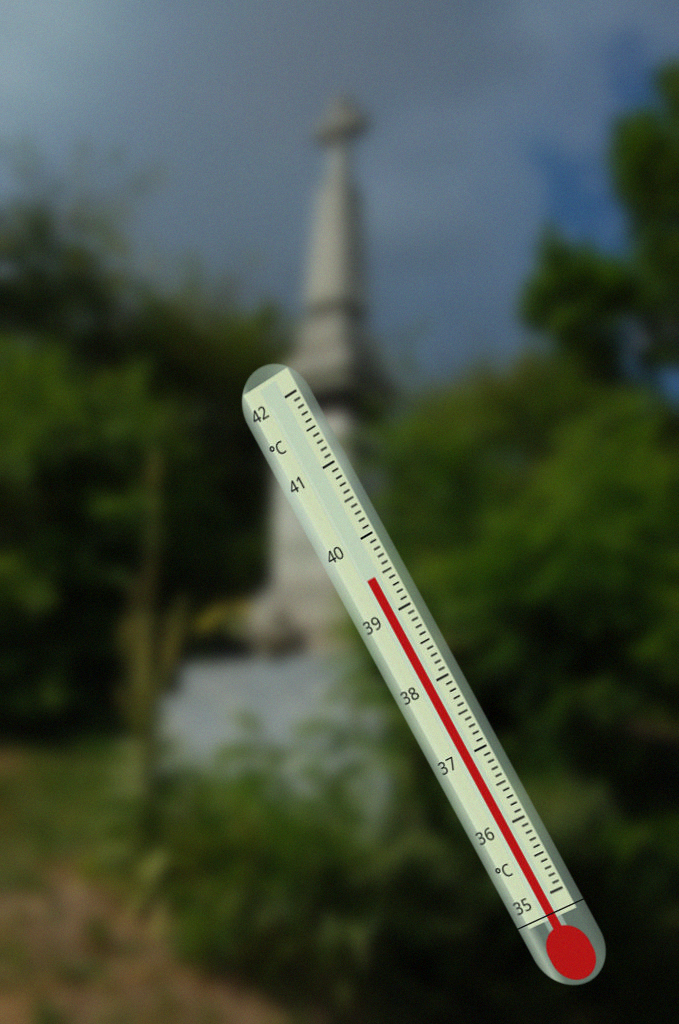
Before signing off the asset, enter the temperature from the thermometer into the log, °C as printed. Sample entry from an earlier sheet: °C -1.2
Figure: °C 39.5
